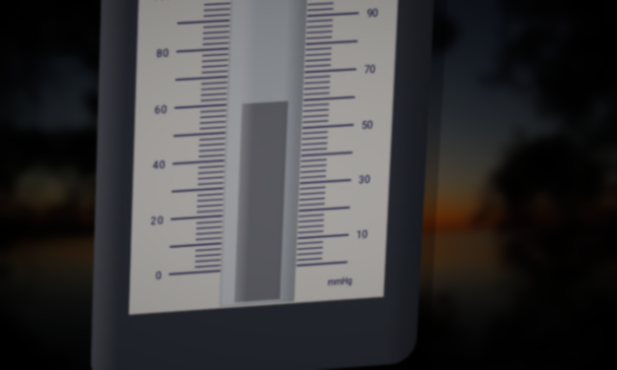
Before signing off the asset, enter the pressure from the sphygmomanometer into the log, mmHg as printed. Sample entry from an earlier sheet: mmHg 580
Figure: mmHg 60
